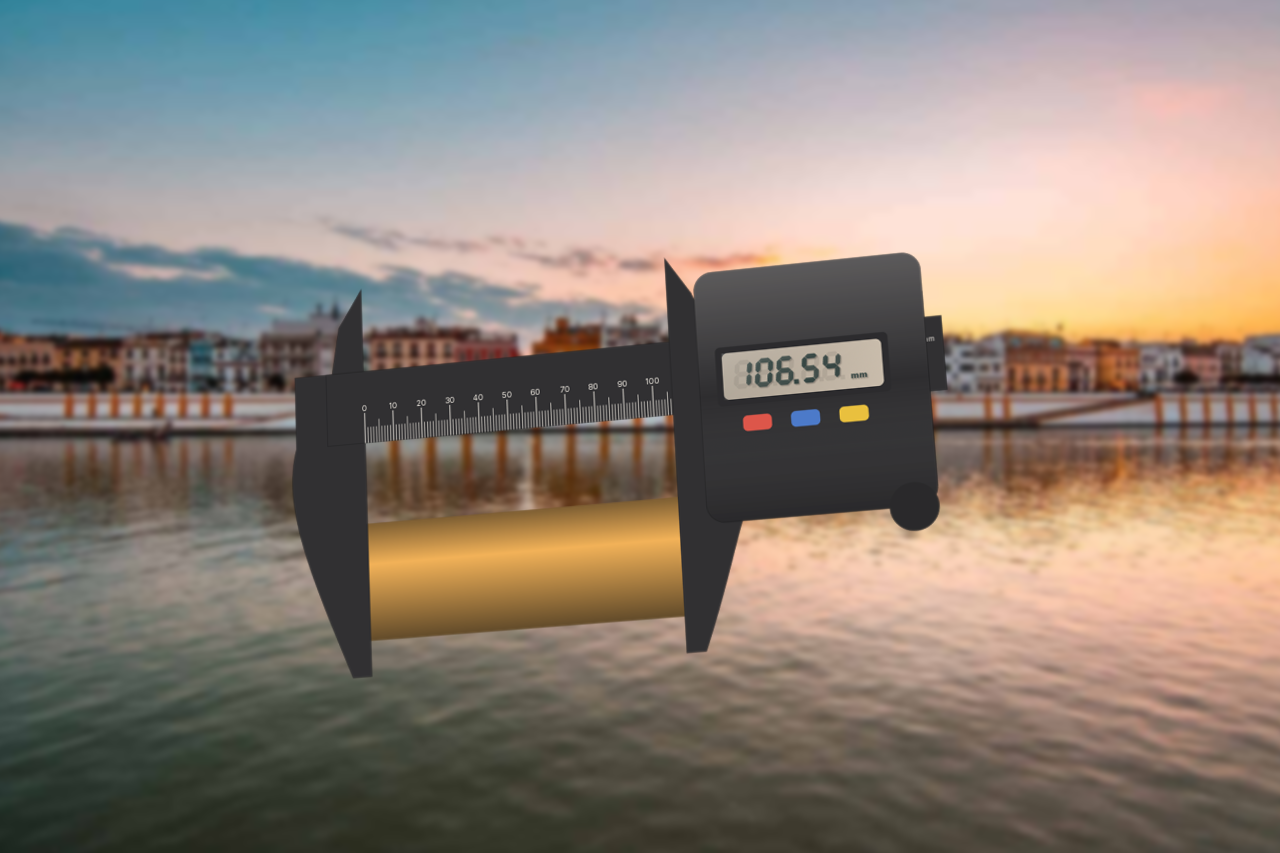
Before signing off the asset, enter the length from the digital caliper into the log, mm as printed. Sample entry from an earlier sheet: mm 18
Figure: mm 106.54
